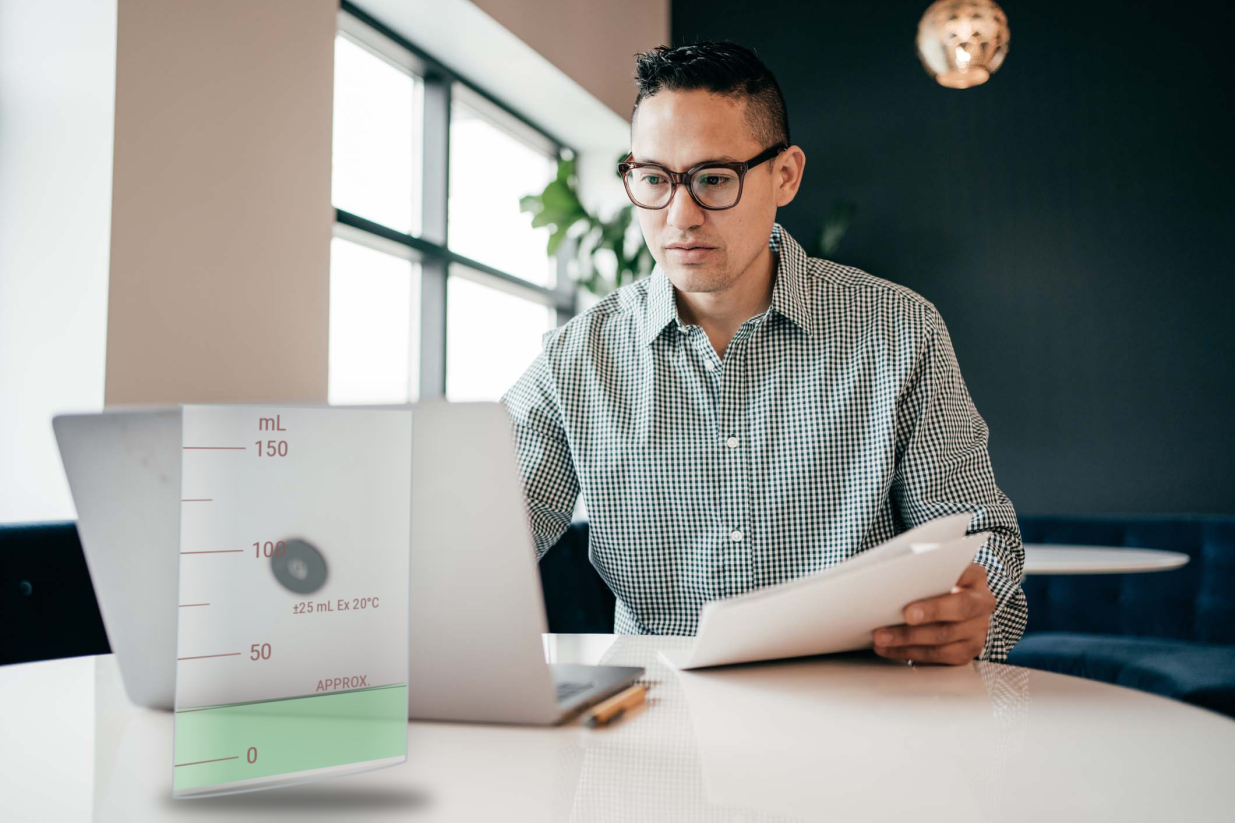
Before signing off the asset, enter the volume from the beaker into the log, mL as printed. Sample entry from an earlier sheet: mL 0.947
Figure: mL 25
